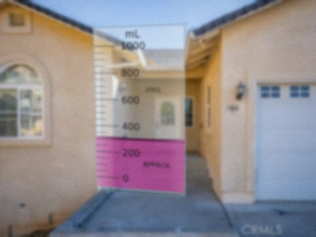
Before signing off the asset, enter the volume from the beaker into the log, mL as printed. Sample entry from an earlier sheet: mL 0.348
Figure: mL 300
